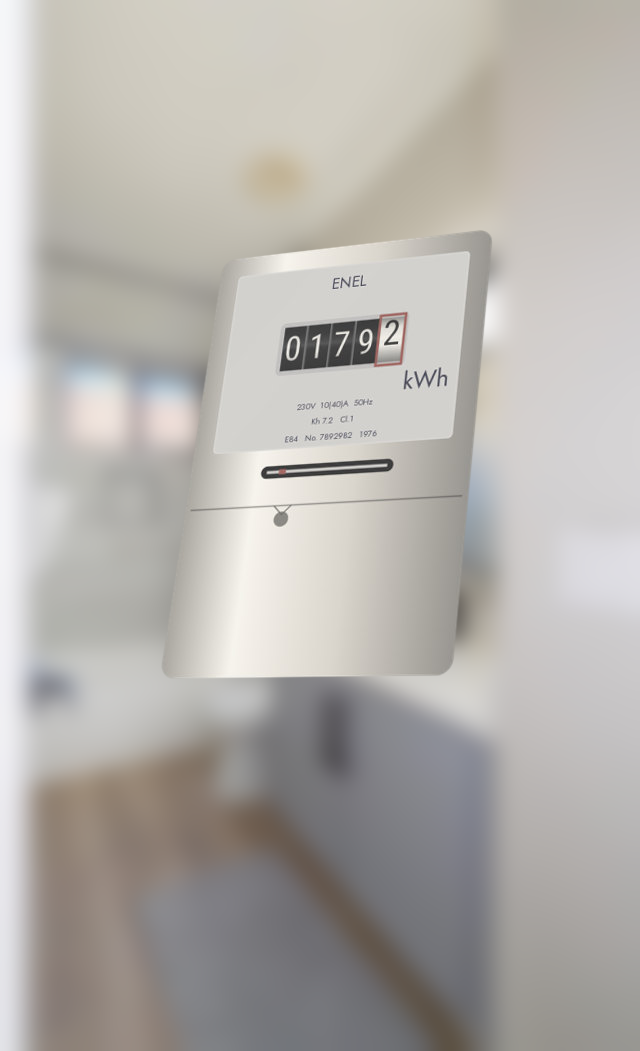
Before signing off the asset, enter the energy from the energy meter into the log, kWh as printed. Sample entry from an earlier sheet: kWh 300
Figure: kWh 179.2
